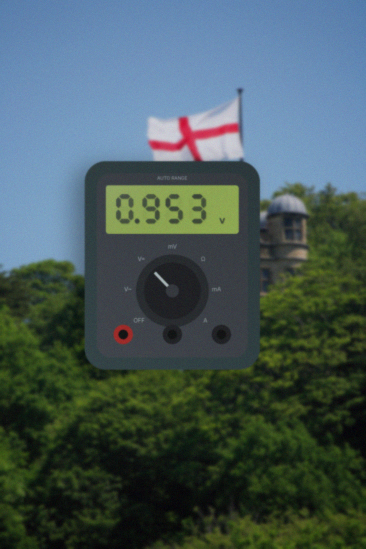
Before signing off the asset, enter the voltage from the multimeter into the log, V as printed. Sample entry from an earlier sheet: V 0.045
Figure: V 0.953
